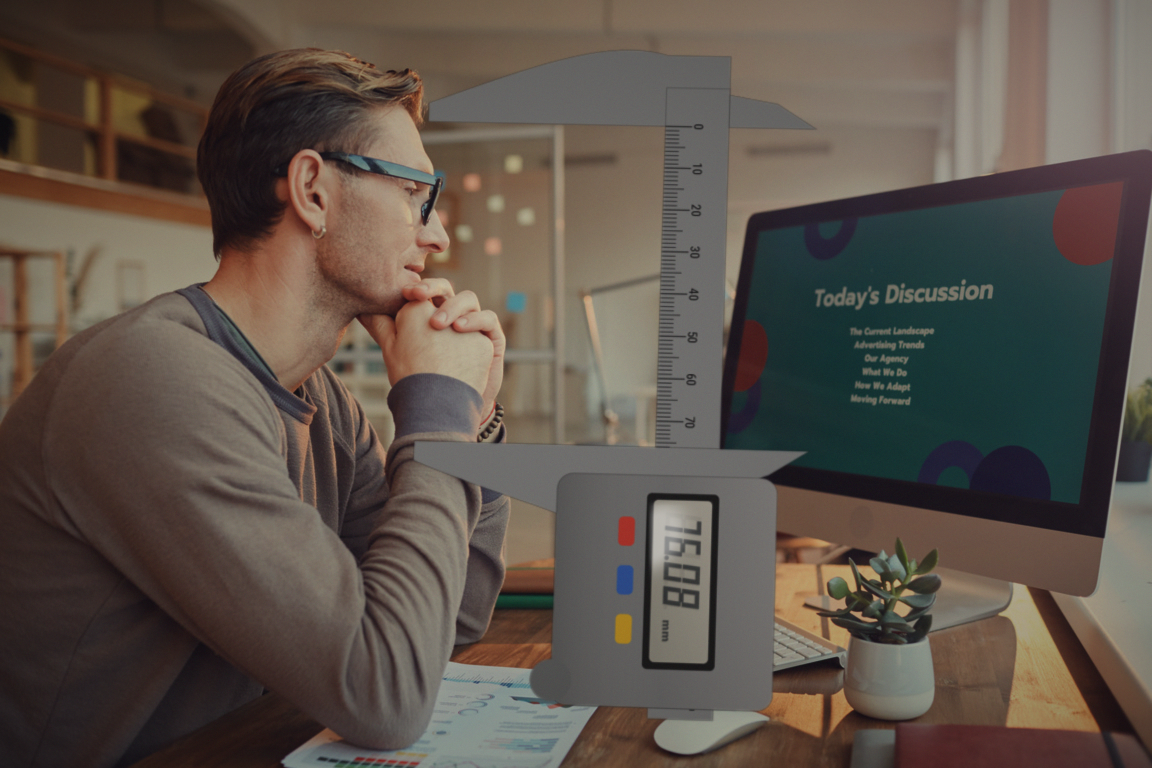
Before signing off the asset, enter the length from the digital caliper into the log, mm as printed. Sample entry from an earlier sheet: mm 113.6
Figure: mm 76.08
